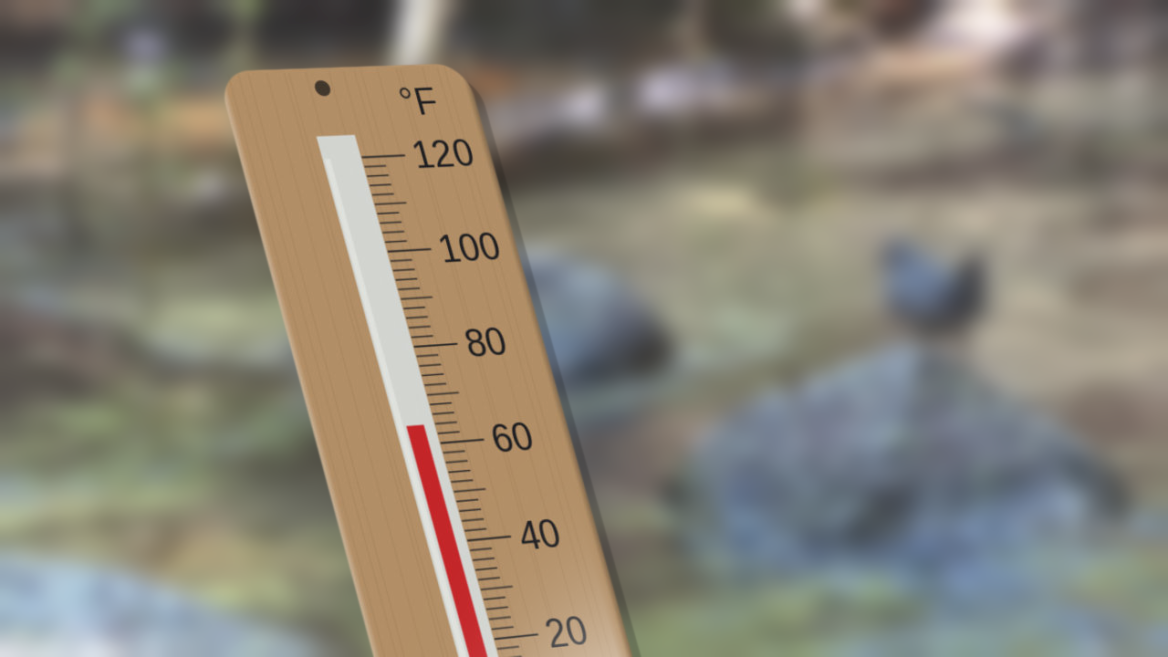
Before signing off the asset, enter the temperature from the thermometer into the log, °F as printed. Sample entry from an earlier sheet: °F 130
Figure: °F 64
